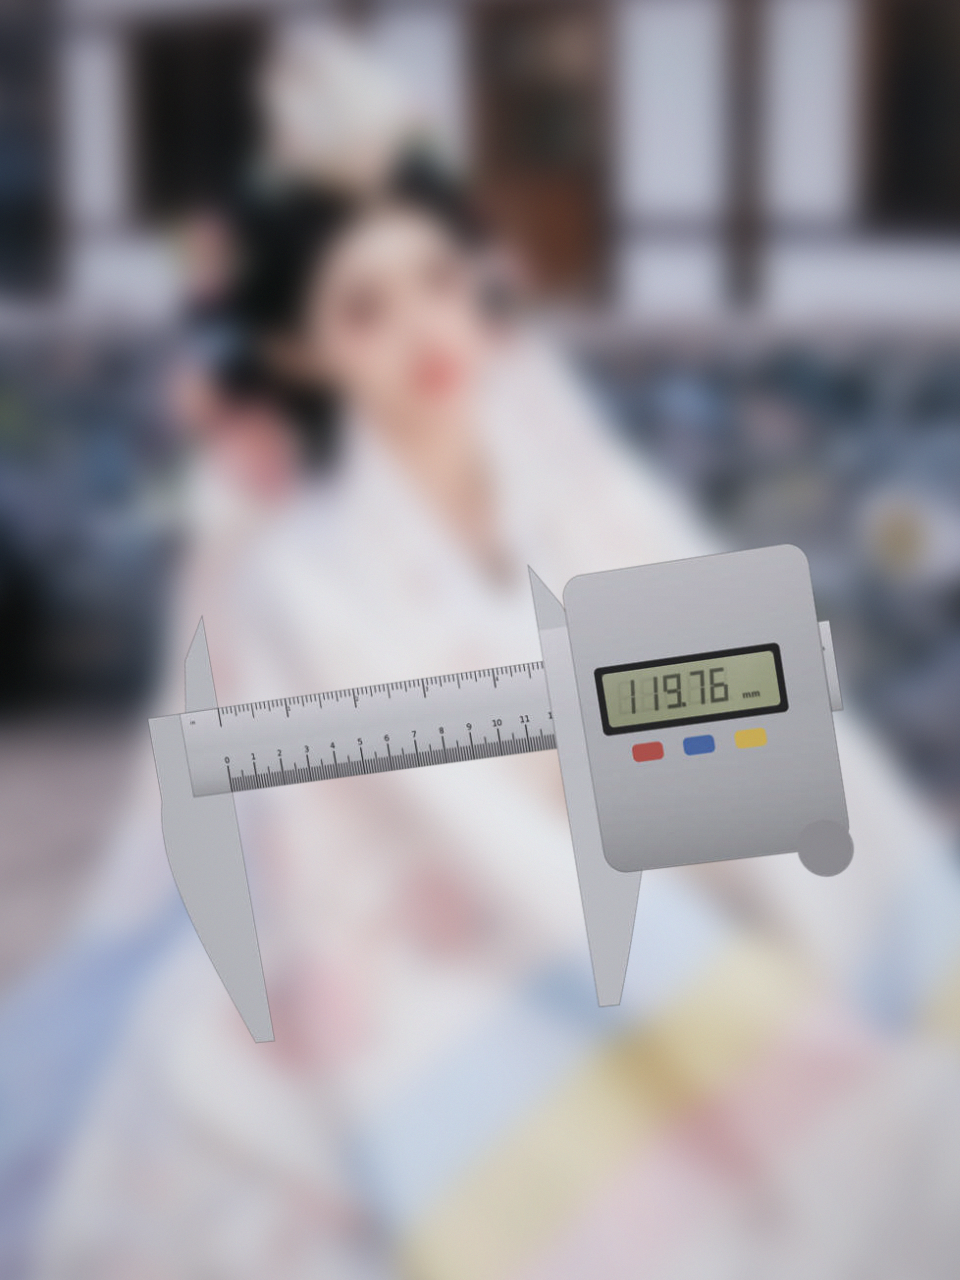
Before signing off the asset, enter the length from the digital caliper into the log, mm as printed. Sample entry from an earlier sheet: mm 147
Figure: mm 119.76
